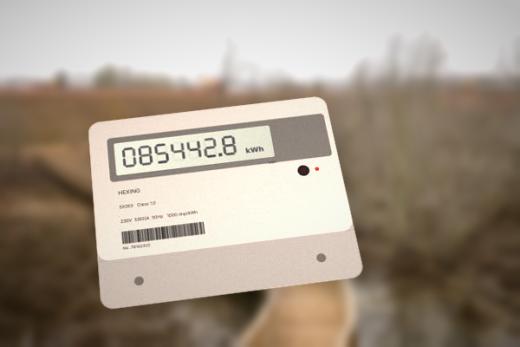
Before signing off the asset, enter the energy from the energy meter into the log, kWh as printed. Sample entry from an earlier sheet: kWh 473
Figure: kWh 85442.8
